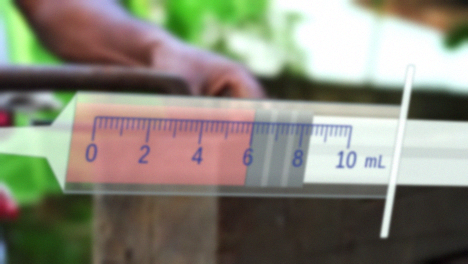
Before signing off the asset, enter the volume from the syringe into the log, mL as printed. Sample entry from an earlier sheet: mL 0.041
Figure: mL 6
